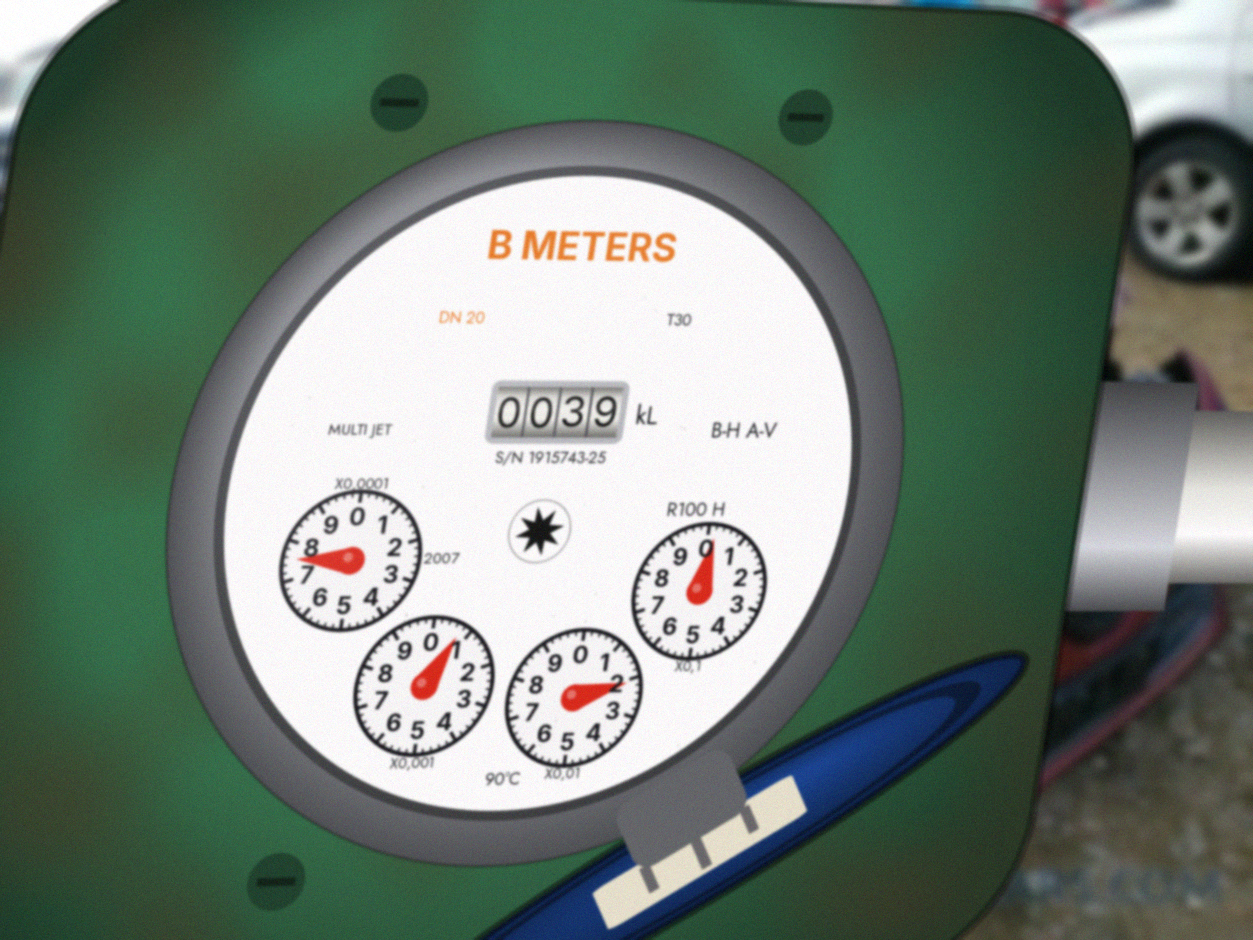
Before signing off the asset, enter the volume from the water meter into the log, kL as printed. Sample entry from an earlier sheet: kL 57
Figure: kL 39.0207
